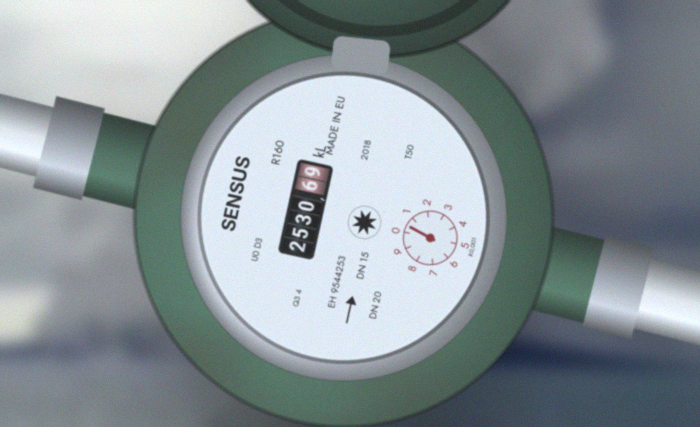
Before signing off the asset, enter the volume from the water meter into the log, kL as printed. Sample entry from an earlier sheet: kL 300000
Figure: kL 2530.690
